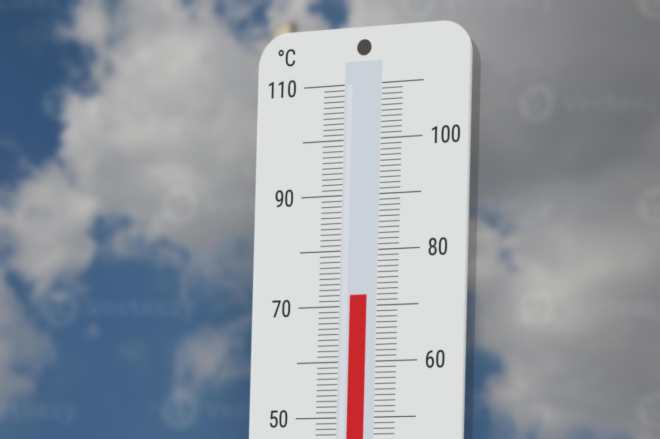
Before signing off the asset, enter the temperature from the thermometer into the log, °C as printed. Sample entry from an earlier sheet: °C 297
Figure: °C 72
